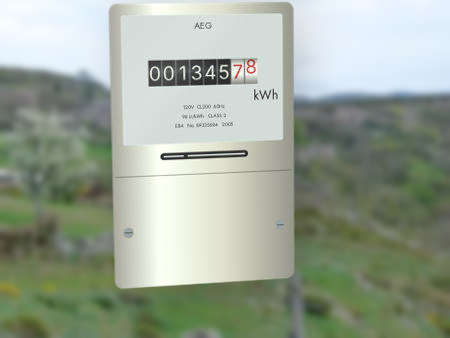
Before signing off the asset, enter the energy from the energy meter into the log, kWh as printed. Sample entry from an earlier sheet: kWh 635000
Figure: kWh 1345.78
